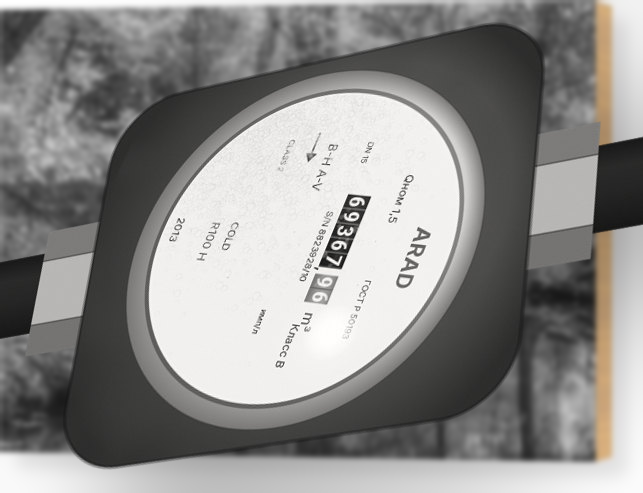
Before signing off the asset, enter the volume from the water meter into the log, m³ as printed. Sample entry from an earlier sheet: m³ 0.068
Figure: m³ 69367.96
